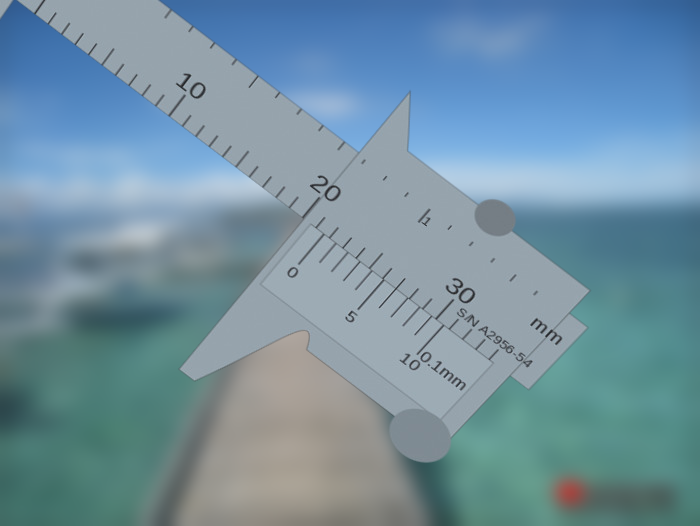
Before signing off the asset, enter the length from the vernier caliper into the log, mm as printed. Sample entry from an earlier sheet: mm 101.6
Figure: mm 21.6
